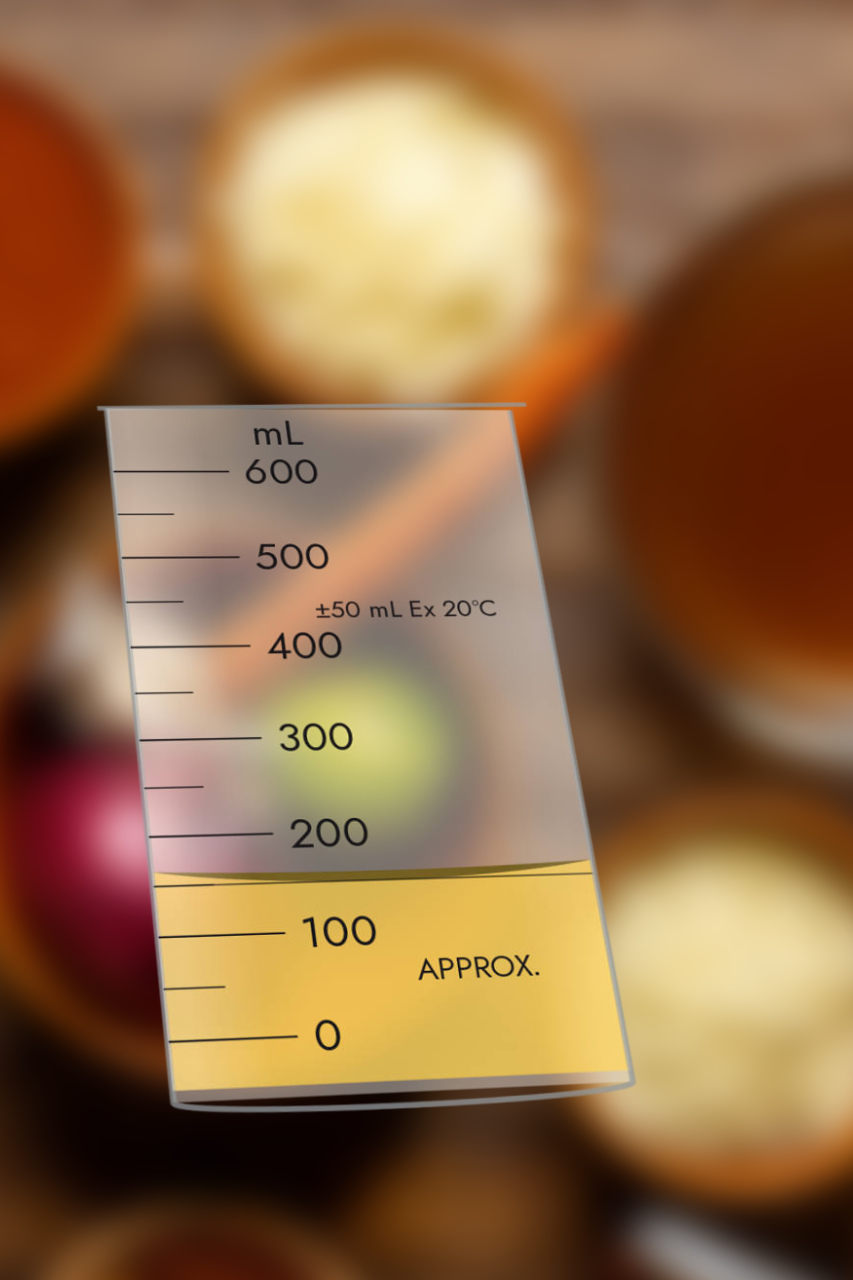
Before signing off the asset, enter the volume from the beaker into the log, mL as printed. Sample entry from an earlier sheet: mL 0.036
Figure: mL 150
